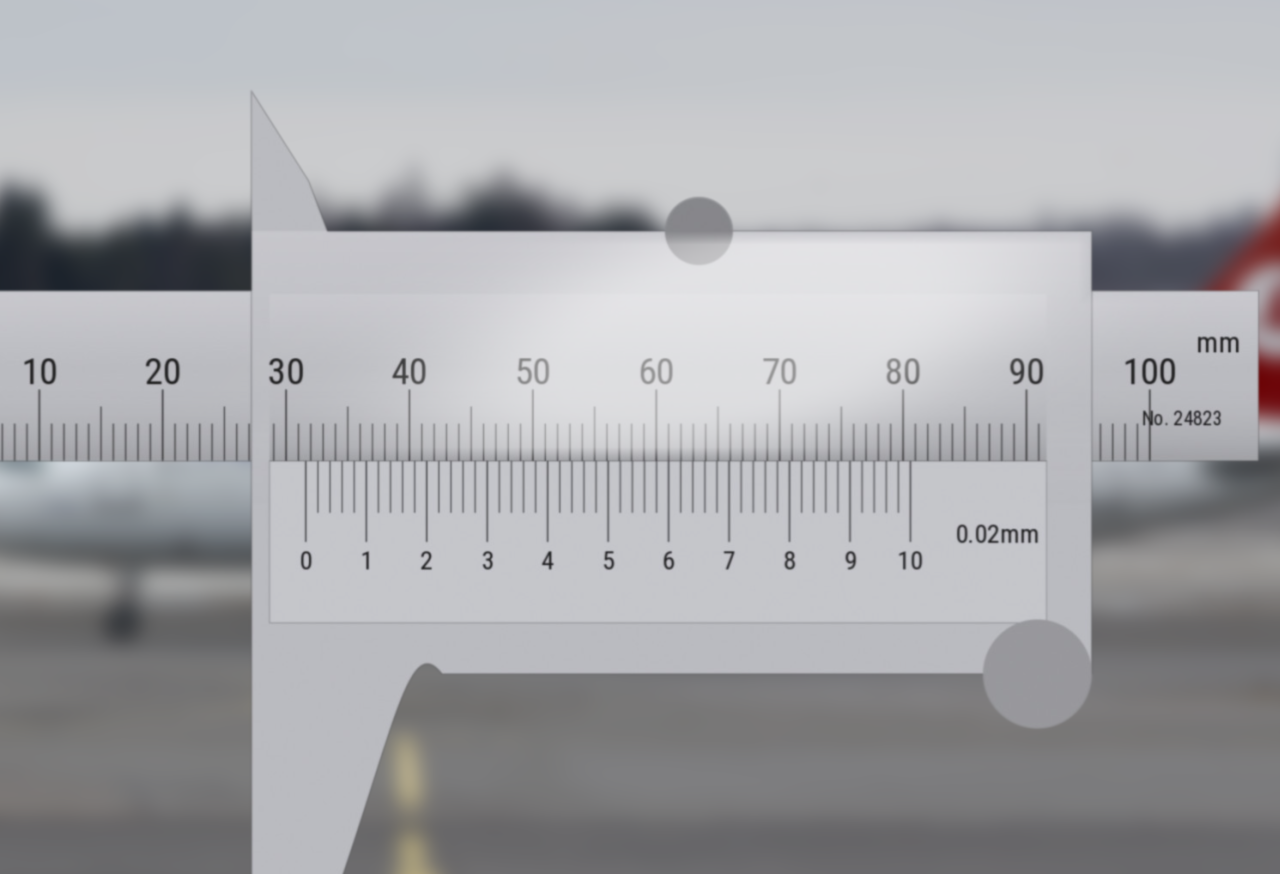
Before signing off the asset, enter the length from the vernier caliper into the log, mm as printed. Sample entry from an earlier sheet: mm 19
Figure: mm 31.6
